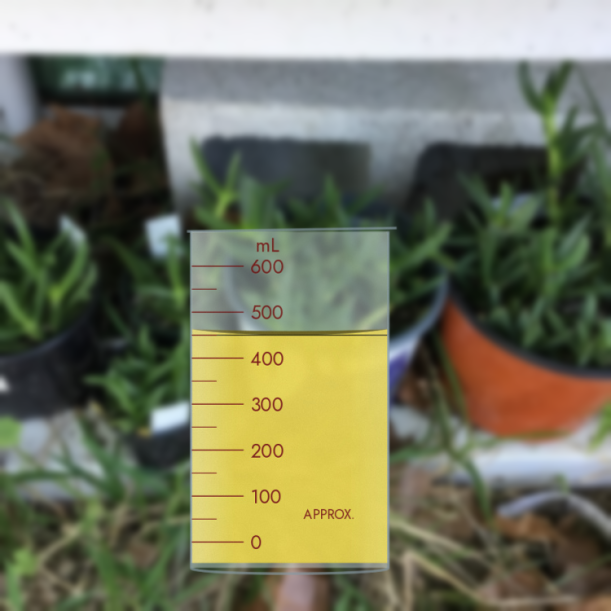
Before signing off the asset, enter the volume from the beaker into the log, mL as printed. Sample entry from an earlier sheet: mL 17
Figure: mL 450
